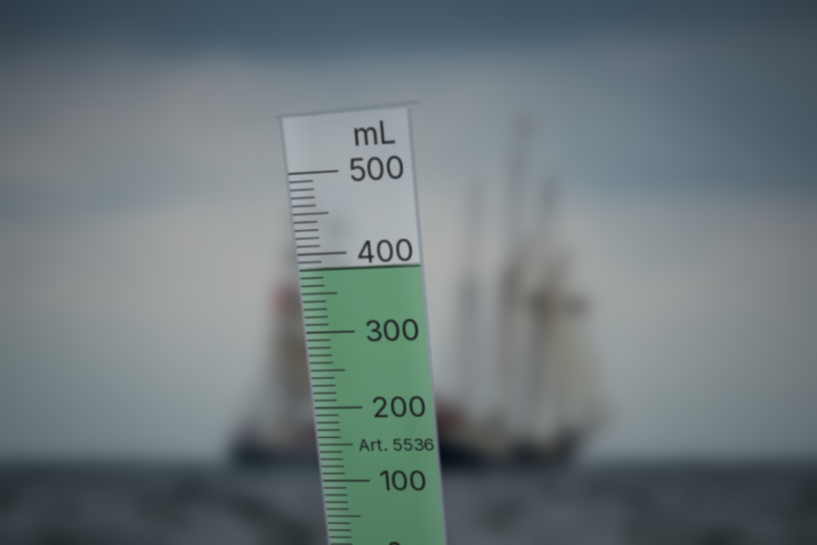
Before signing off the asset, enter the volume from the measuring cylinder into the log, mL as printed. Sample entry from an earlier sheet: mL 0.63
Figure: mL 380
